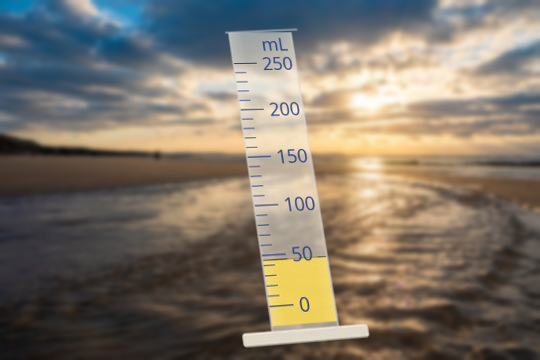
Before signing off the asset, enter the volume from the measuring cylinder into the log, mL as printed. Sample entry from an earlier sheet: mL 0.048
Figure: mL 45
